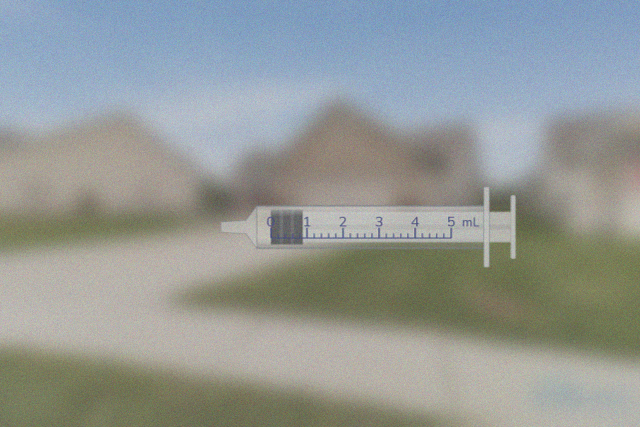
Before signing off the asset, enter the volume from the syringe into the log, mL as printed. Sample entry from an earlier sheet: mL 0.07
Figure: mL 0
